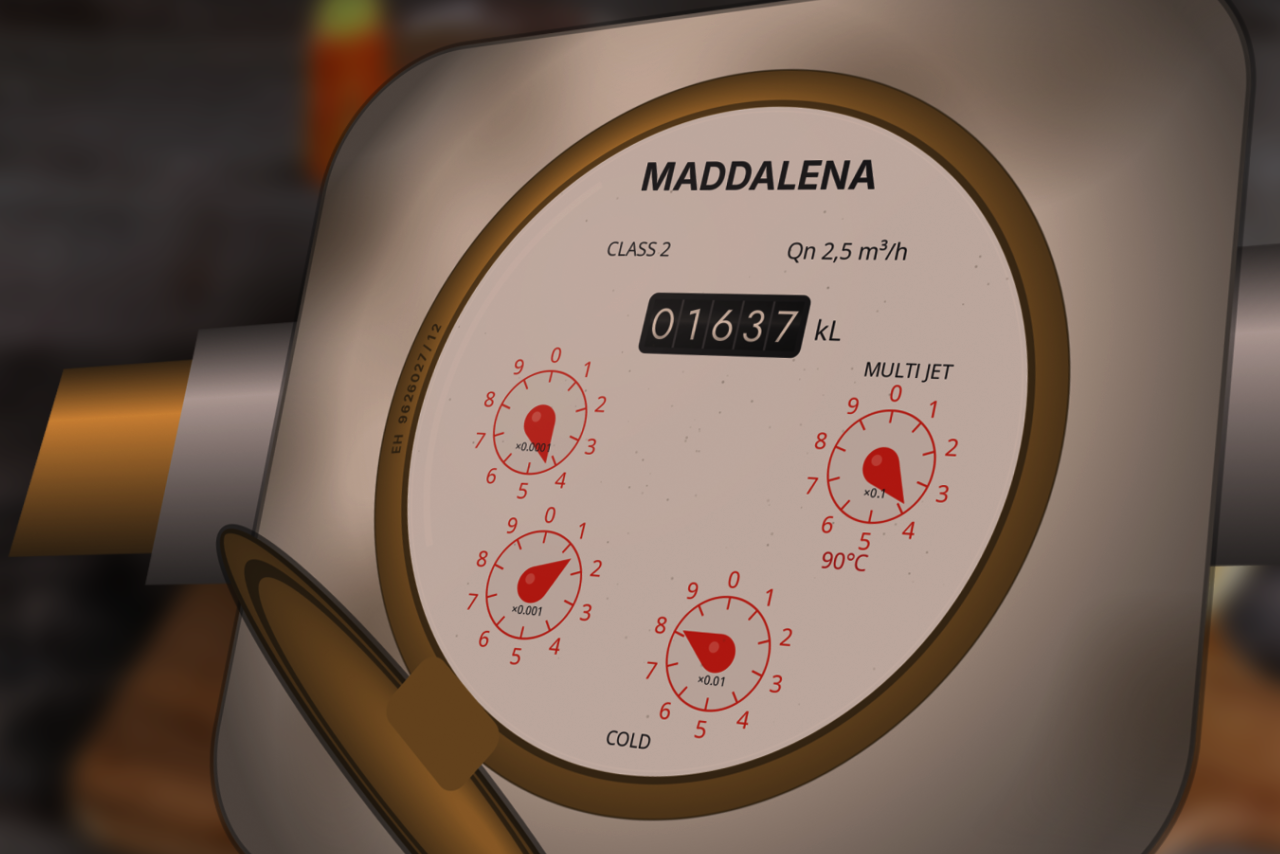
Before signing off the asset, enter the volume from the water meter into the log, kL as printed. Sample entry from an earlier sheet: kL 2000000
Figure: kL 1637.3814
